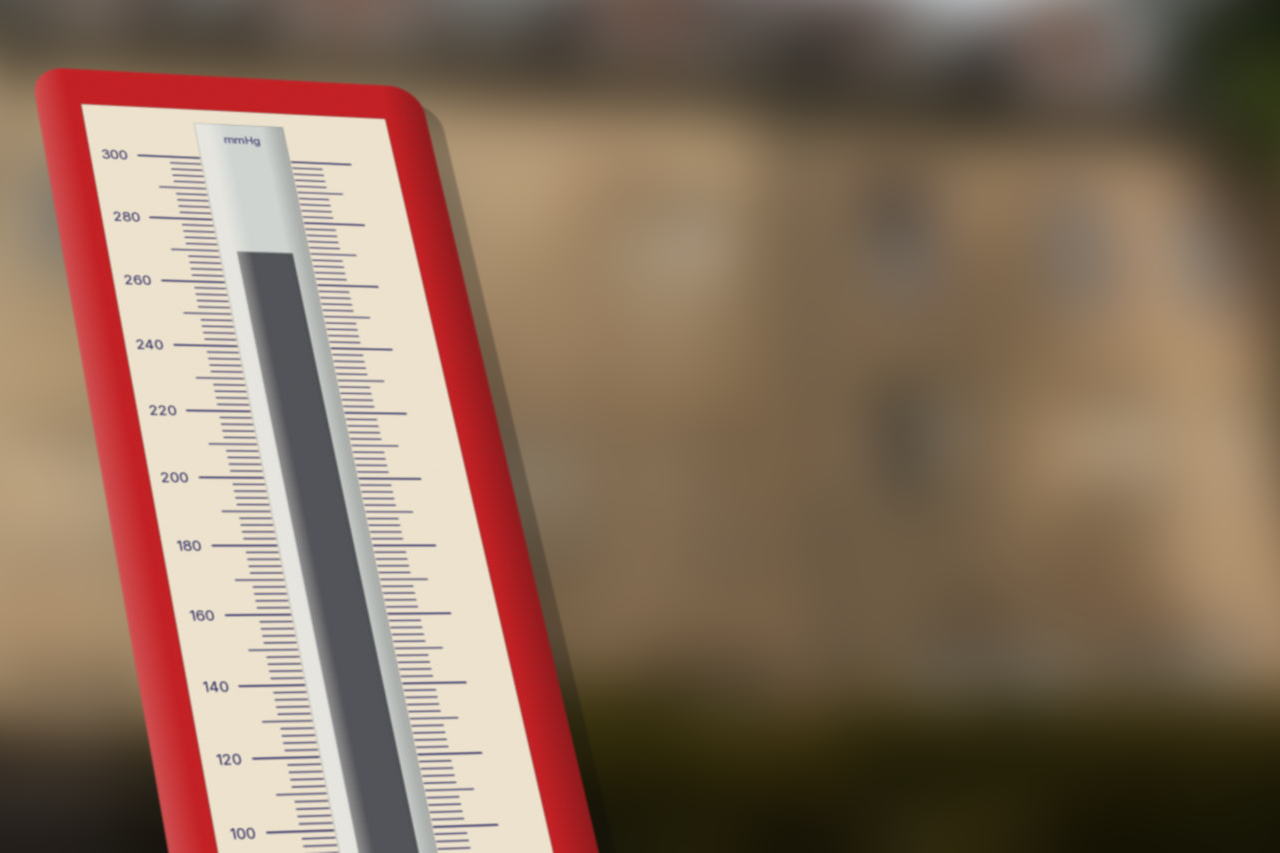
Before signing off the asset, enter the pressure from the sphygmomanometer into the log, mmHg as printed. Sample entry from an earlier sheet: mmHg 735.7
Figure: mmHg 270
